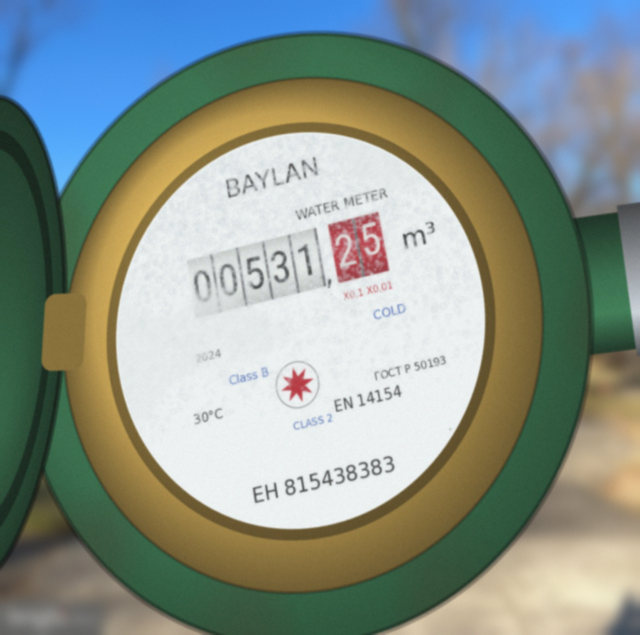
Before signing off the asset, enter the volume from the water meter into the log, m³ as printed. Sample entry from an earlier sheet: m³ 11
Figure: m³ 531.25
